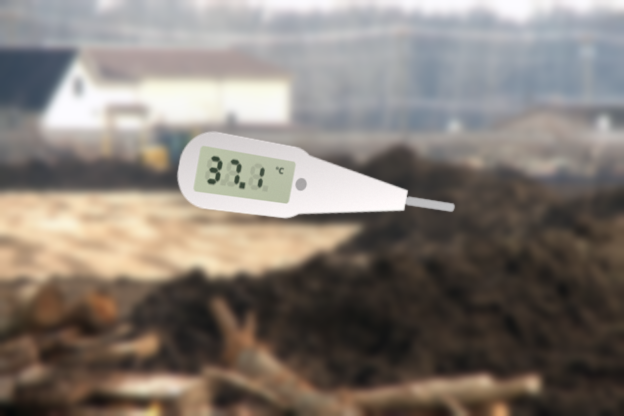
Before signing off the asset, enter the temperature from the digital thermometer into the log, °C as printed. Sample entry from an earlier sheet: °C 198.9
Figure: °C 37.1
